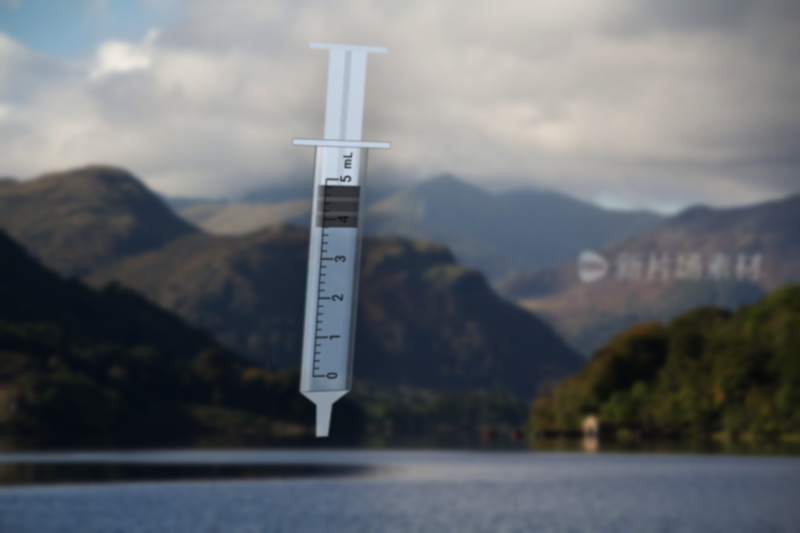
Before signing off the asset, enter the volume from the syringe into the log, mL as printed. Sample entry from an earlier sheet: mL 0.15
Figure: mL 3.8
